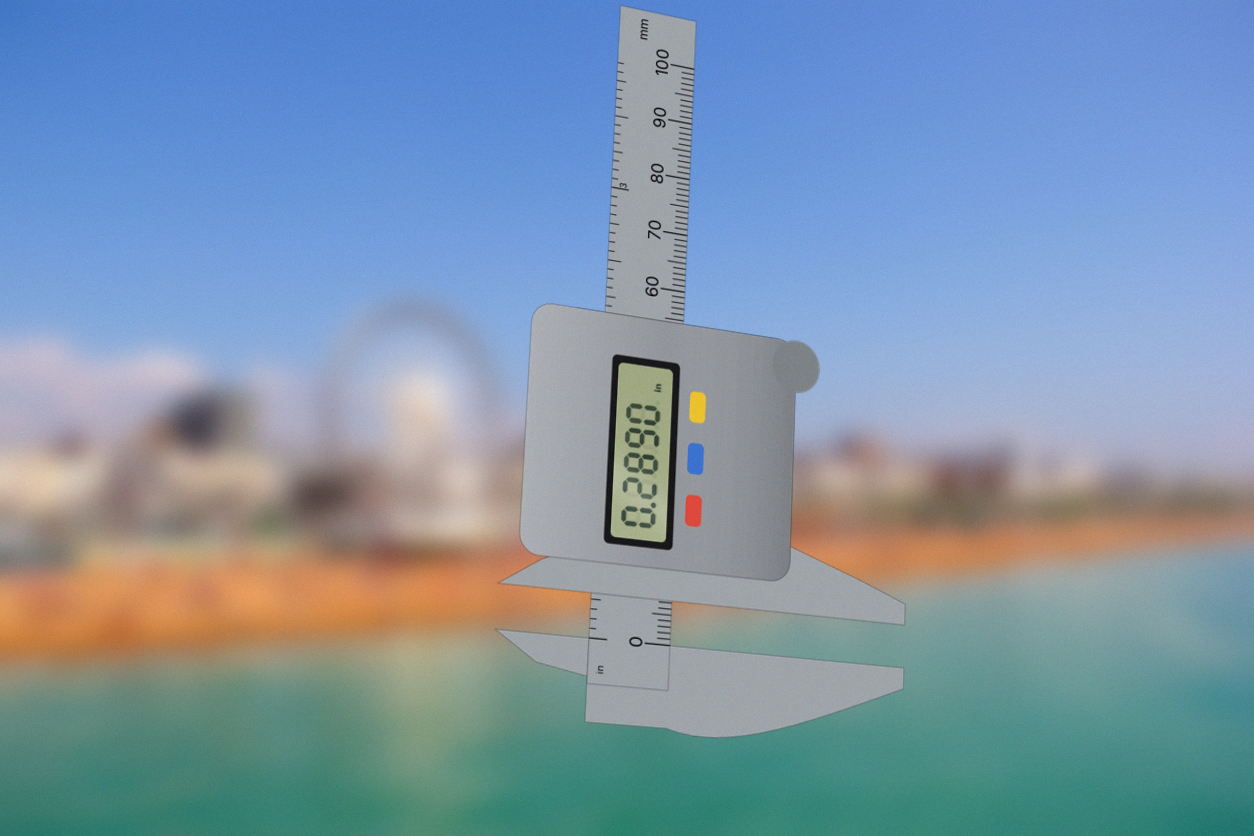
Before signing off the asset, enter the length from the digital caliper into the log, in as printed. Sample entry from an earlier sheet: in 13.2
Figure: in 0.2890
